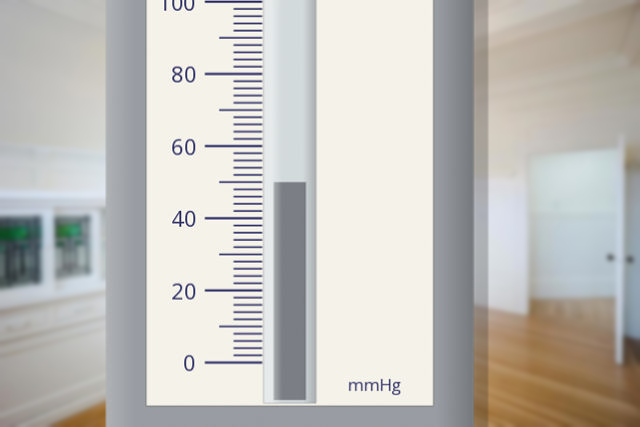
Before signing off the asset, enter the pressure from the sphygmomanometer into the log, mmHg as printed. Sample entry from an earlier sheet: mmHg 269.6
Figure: mmHg 50
